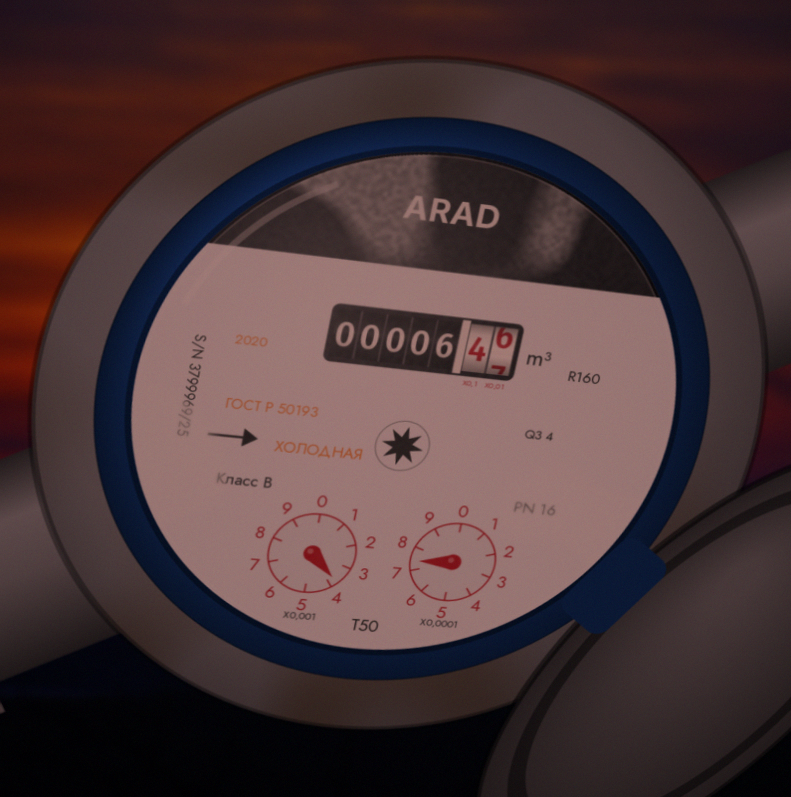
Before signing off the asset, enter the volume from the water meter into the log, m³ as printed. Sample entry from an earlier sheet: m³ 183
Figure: m³ 6.4637
